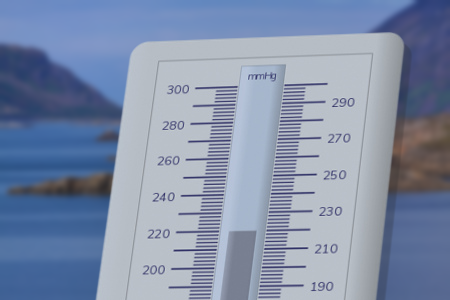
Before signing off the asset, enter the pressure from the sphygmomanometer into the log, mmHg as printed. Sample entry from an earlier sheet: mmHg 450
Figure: mmHg 220
